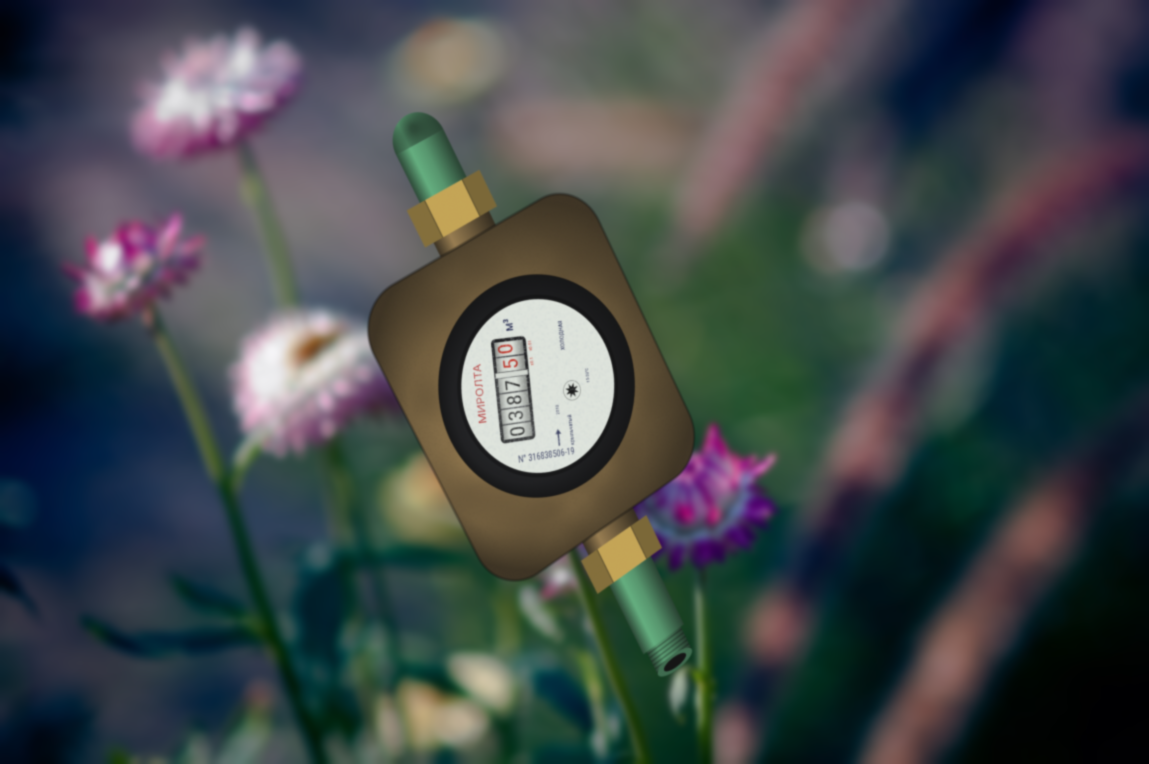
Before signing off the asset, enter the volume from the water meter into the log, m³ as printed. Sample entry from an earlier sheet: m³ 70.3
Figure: m³ 387.50
